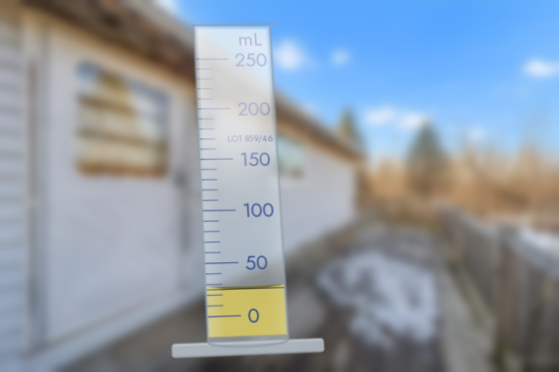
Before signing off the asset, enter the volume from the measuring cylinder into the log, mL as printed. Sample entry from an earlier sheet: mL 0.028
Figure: mL 25
